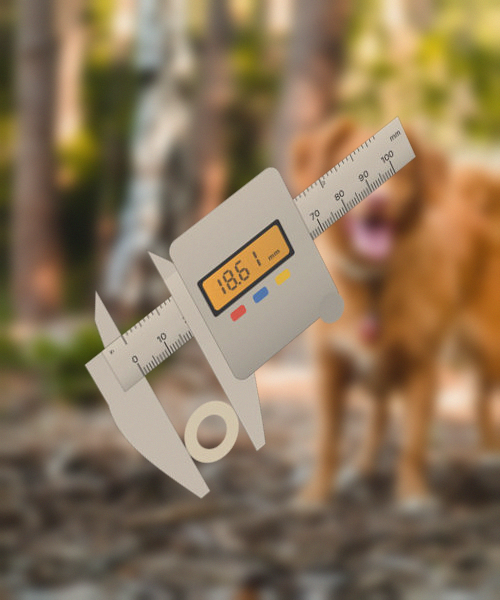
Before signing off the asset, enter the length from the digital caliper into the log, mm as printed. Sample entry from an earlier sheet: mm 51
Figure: mm 18.61
